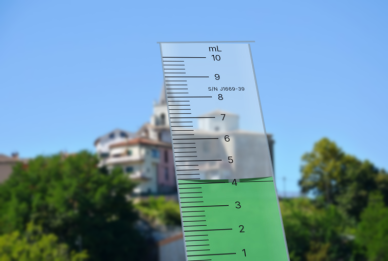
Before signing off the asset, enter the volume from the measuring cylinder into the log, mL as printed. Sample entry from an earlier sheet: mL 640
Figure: mL 4
